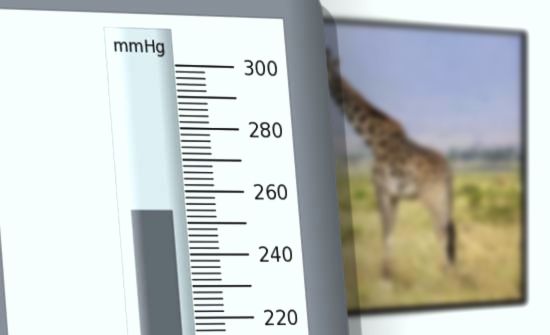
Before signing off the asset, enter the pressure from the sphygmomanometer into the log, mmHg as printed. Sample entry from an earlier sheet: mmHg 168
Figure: mmHg 254
